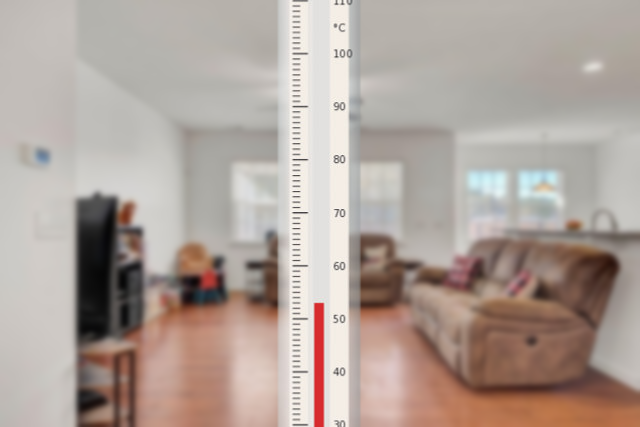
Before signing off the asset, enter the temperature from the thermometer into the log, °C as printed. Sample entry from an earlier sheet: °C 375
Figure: °C 53
